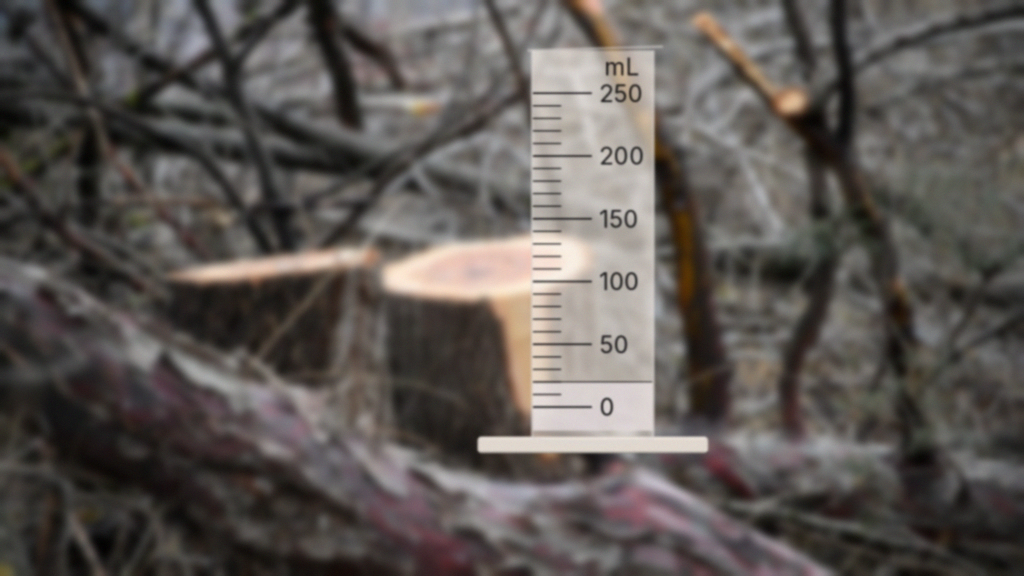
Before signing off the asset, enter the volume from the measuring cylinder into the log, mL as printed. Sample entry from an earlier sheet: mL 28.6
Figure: mL 20
